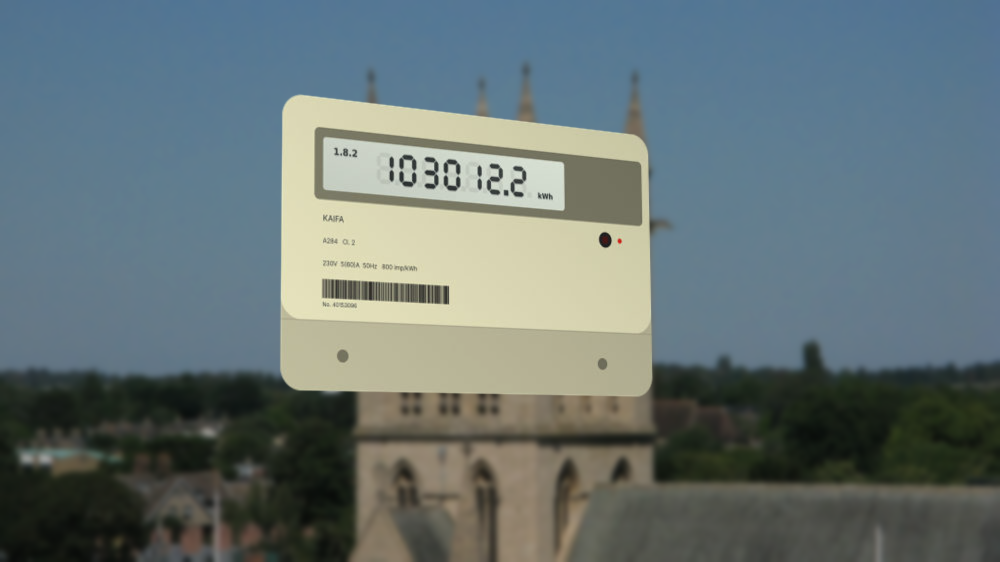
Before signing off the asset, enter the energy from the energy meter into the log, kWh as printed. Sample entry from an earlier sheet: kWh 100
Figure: kWh 103012.2
